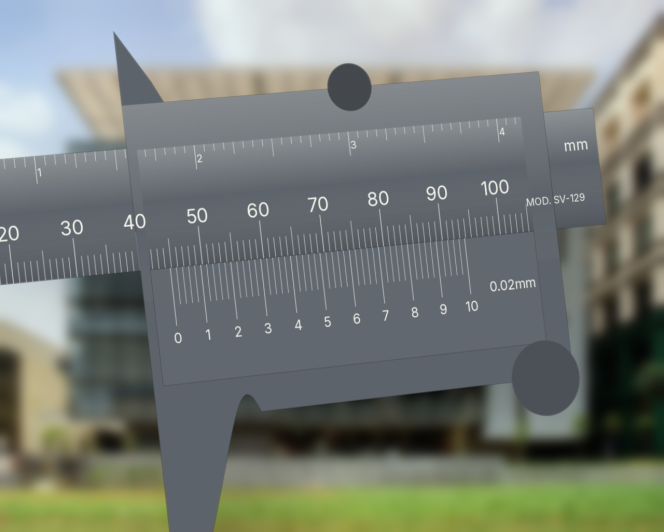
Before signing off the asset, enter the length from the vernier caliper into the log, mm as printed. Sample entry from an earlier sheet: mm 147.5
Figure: mm 44.8
